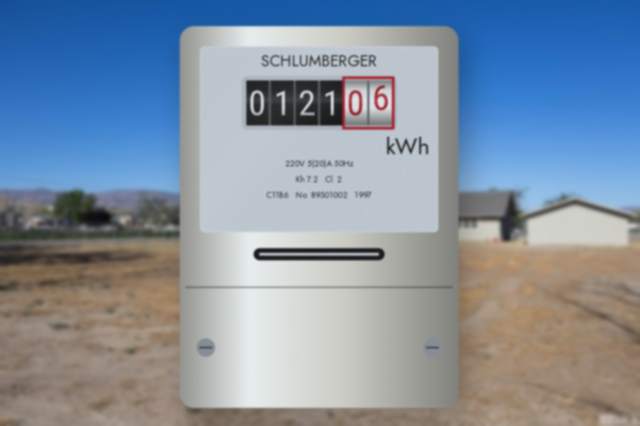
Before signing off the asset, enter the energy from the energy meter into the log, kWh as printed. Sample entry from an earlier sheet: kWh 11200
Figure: kWh 121.06
